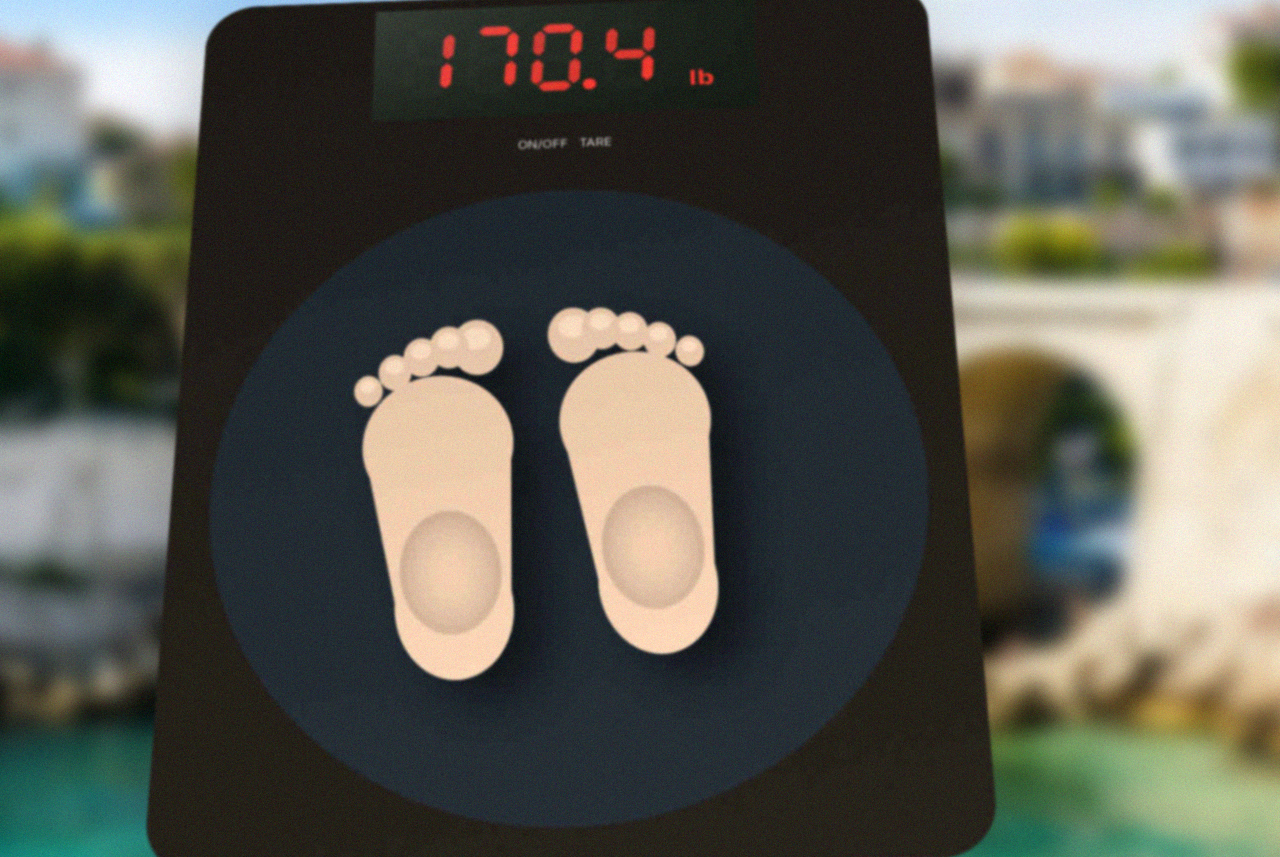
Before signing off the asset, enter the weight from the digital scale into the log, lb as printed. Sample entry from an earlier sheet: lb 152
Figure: lb 170.4
